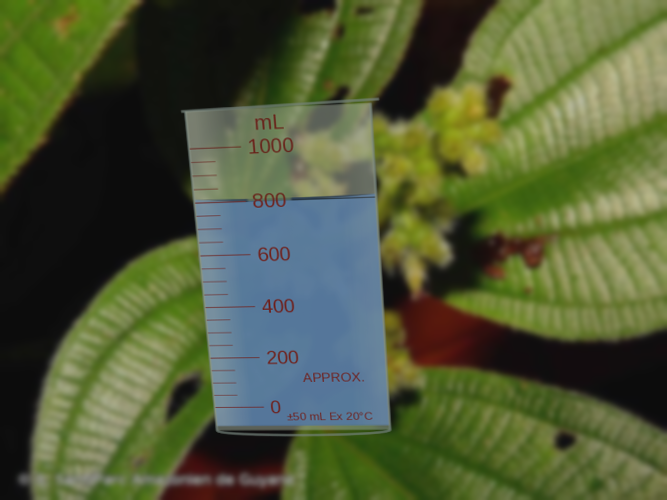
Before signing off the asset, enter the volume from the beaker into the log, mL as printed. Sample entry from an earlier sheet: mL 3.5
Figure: mL 800
